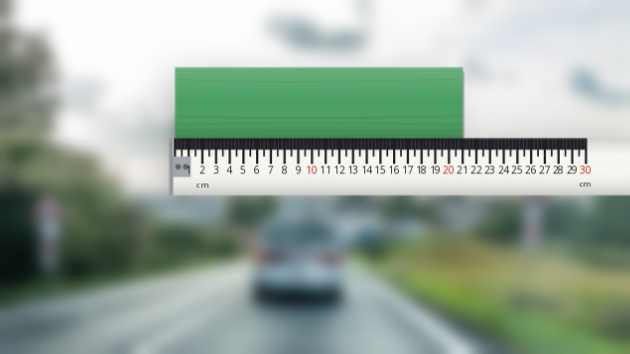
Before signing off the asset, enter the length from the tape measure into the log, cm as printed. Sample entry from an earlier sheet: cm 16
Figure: cm 21
